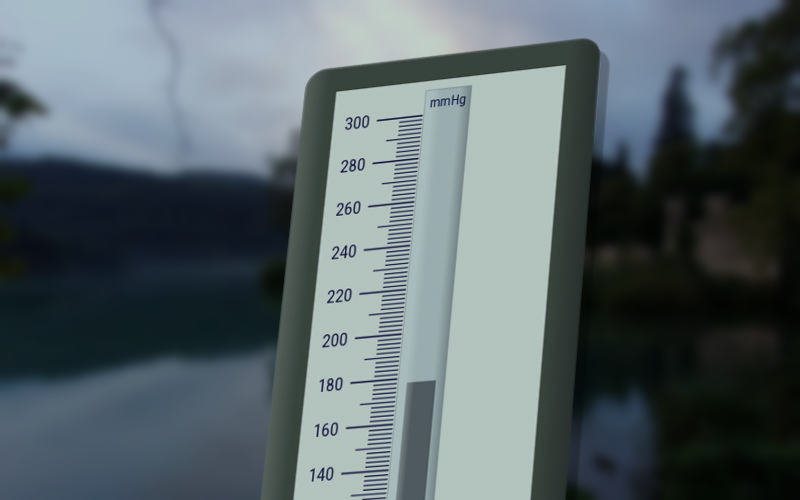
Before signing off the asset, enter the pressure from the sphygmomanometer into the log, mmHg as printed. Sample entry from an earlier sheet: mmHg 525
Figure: mmHg 178
